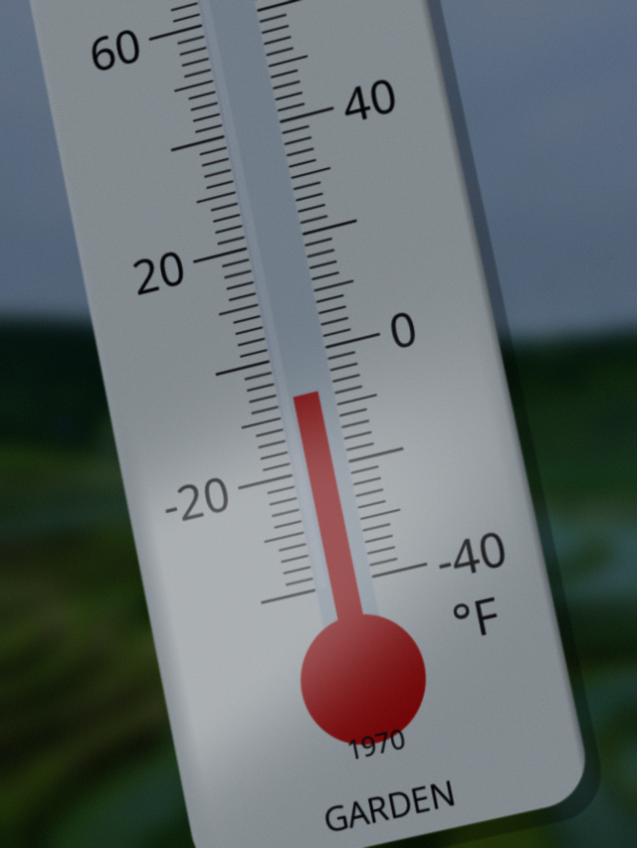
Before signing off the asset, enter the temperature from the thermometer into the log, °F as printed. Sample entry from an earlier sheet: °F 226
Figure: °F -7
